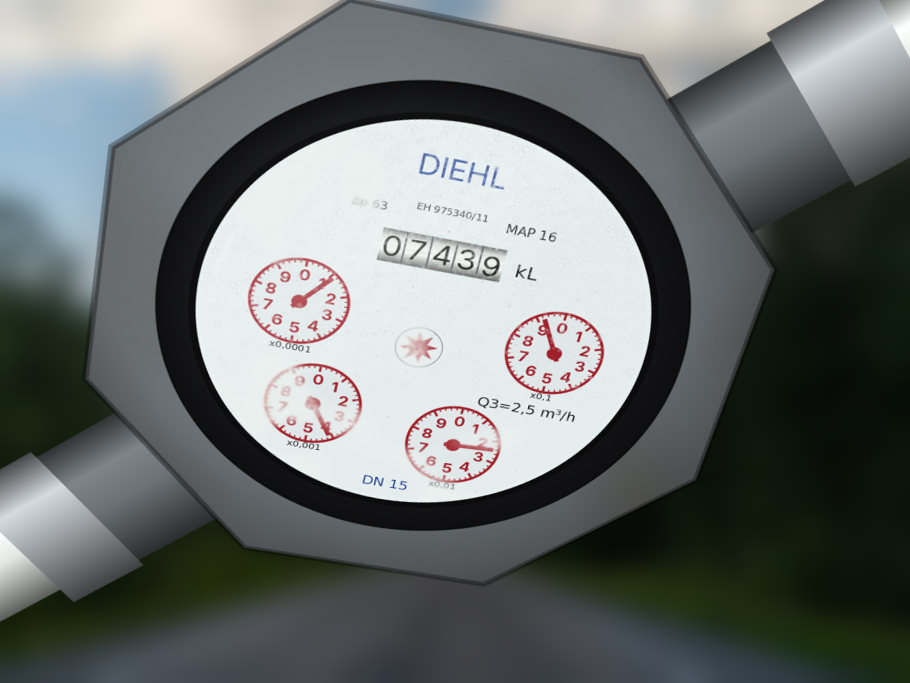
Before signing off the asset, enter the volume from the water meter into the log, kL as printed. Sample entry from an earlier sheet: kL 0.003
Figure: kL 7438.9241
